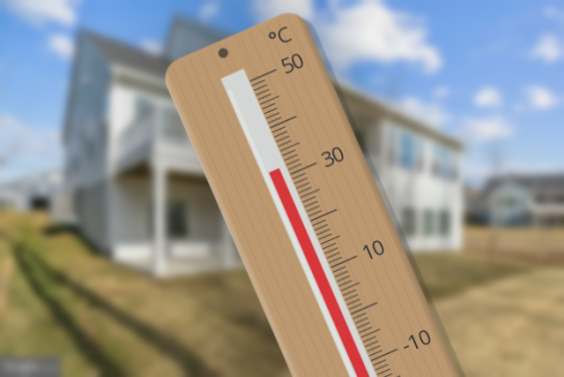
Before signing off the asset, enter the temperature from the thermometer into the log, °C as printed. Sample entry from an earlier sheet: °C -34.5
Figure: °C 32
